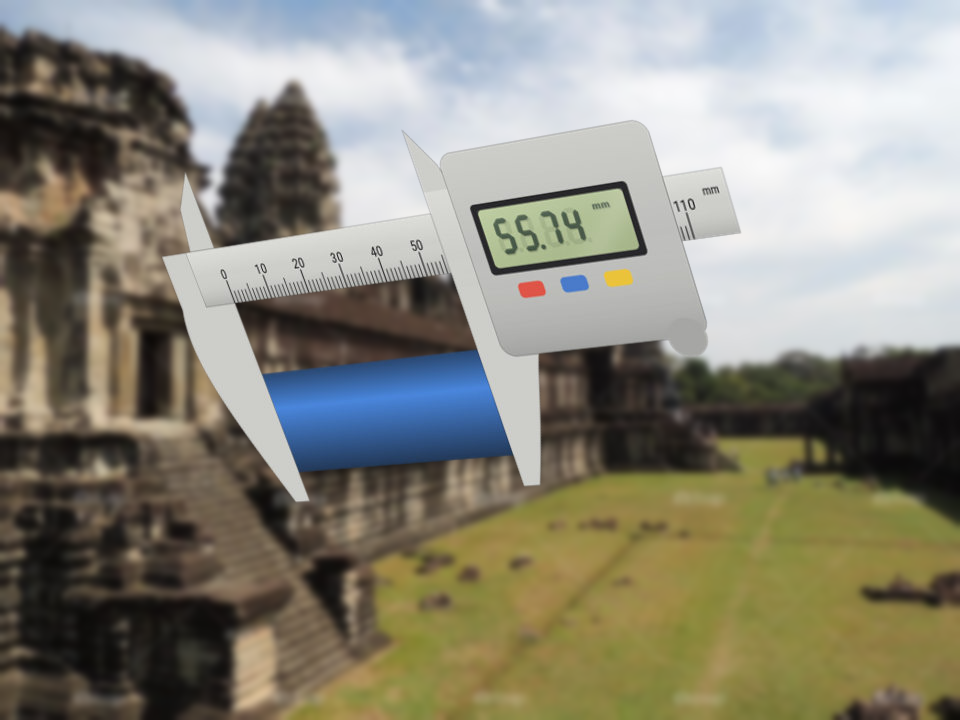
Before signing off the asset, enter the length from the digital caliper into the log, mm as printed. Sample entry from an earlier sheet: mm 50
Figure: mm 55.74
